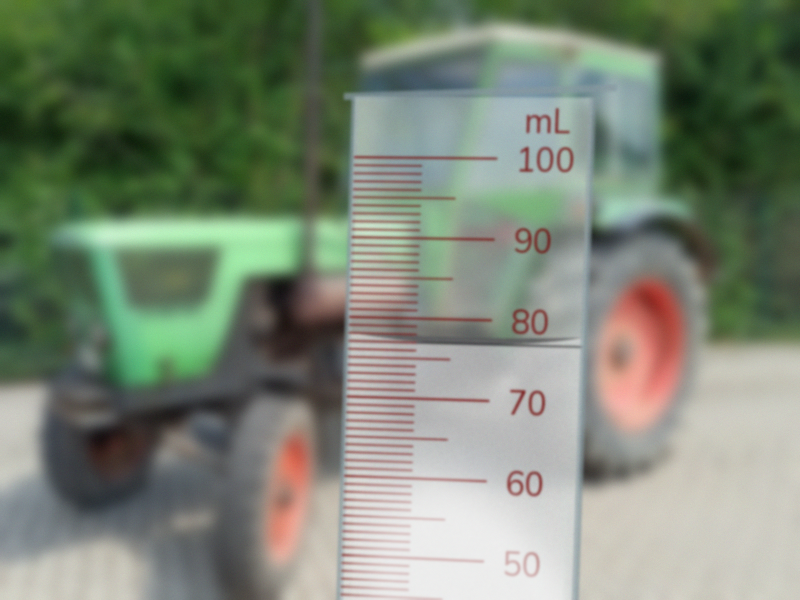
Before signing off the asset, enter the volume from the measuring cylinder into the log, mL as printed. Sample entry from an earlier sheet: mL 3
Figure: mL 77
